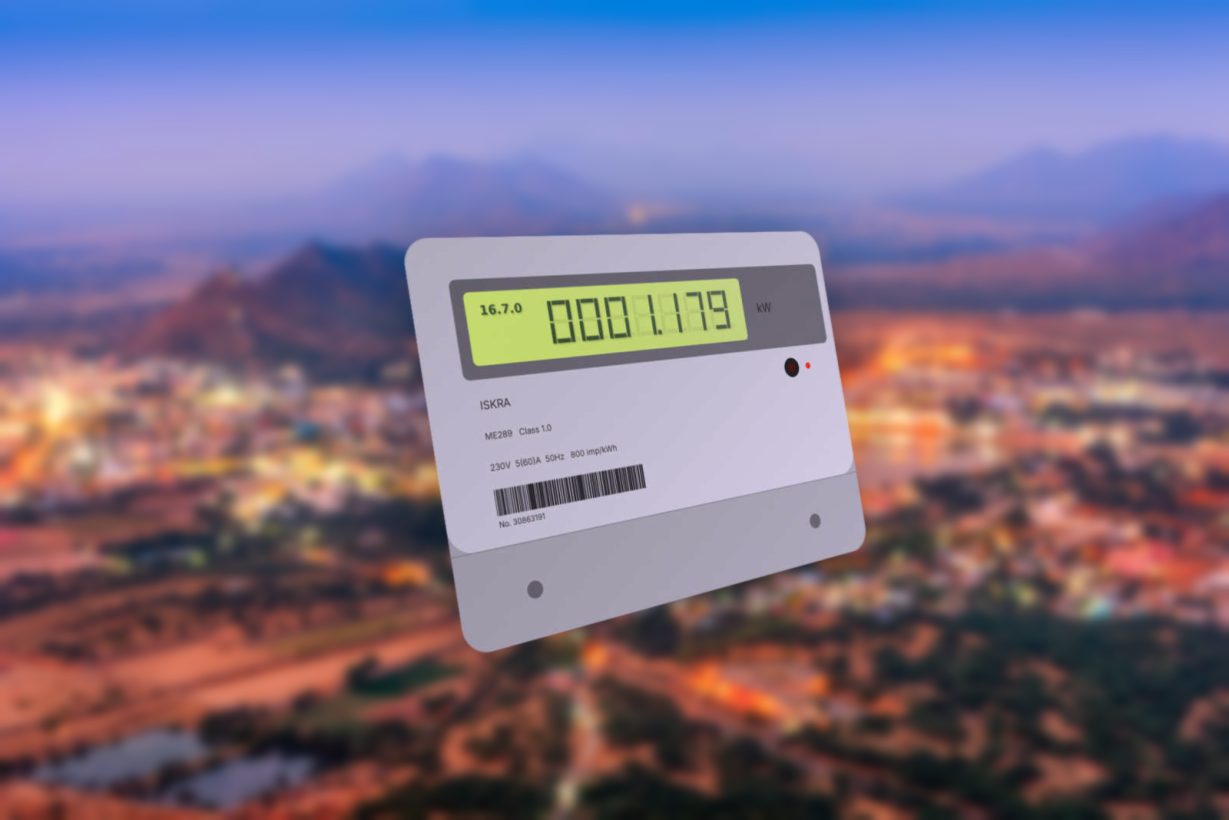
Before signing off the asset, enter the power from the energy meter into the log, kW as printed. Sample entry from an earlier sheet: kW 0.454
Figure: kW 1.179
